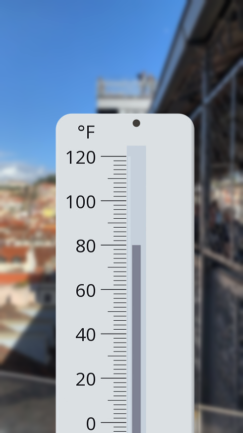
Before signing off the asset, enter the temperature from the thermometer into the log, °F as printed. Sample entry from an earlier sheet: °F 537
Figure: °F 80
